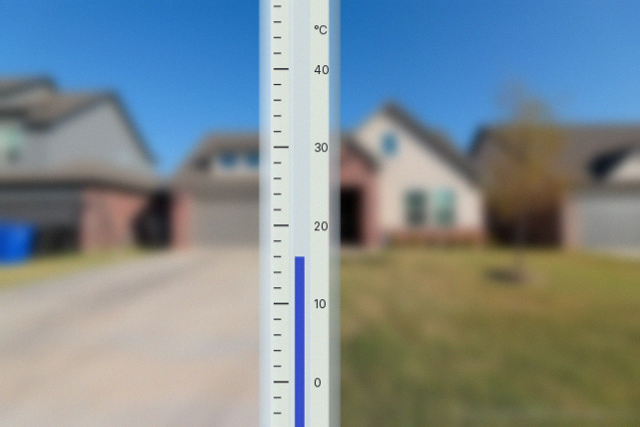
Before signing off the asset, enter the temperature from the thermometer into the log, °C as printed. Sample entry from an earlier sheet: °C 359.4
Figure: °C 16
